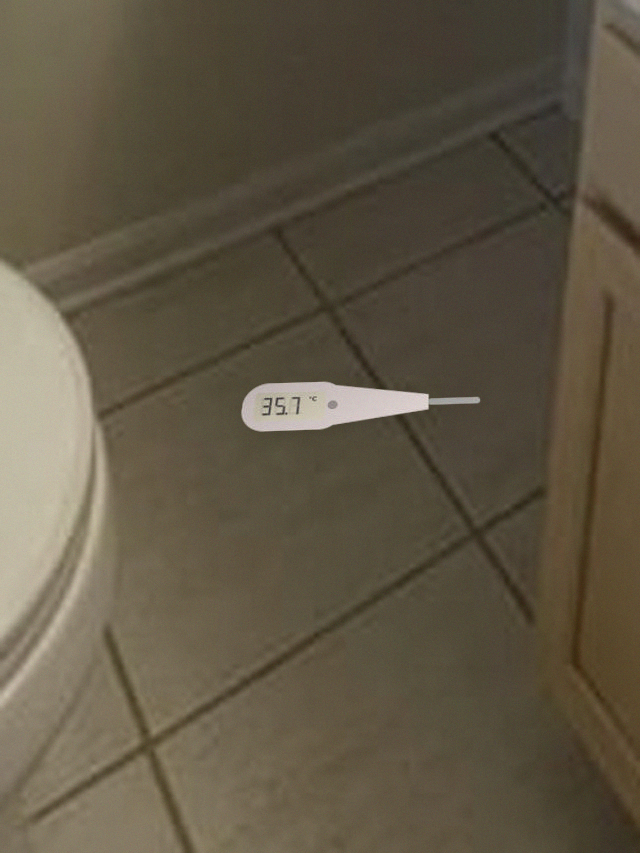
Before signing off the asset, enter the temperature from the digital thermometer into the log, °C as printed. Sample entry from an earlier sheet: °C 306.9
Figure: °C 35.7
